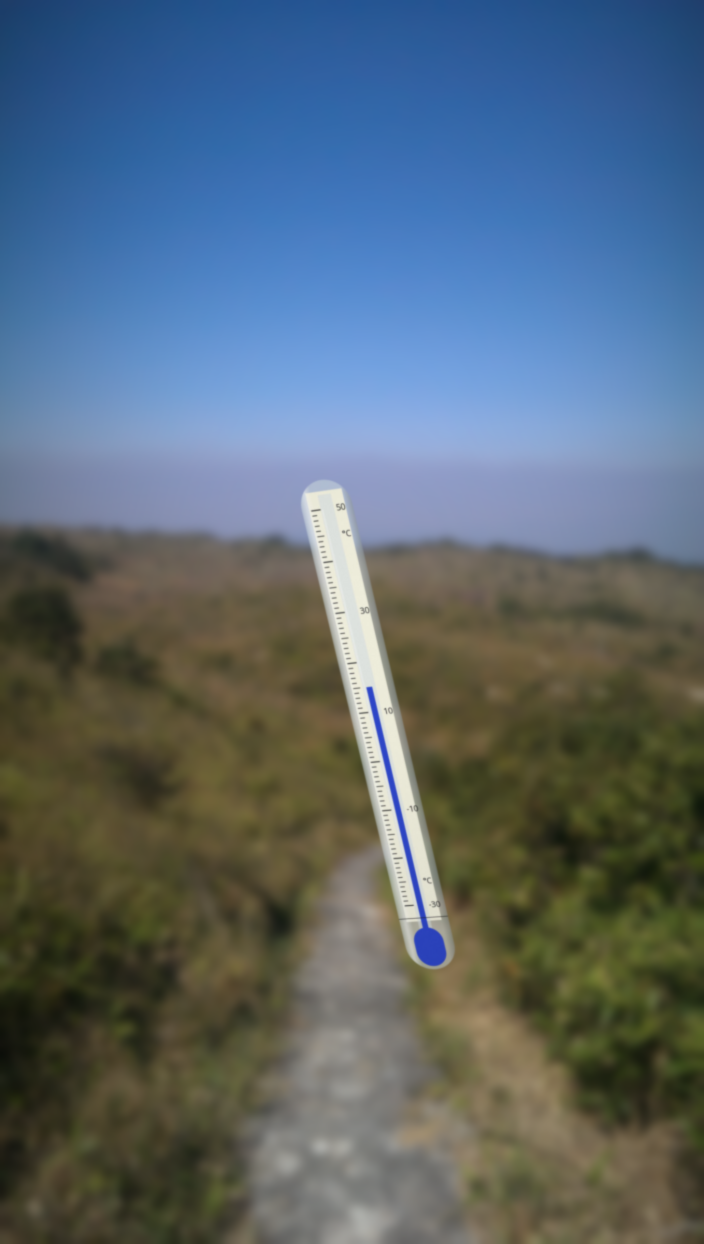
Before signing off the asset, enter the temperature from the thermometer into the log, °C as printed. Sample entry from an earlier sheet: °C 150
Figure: °C 15
